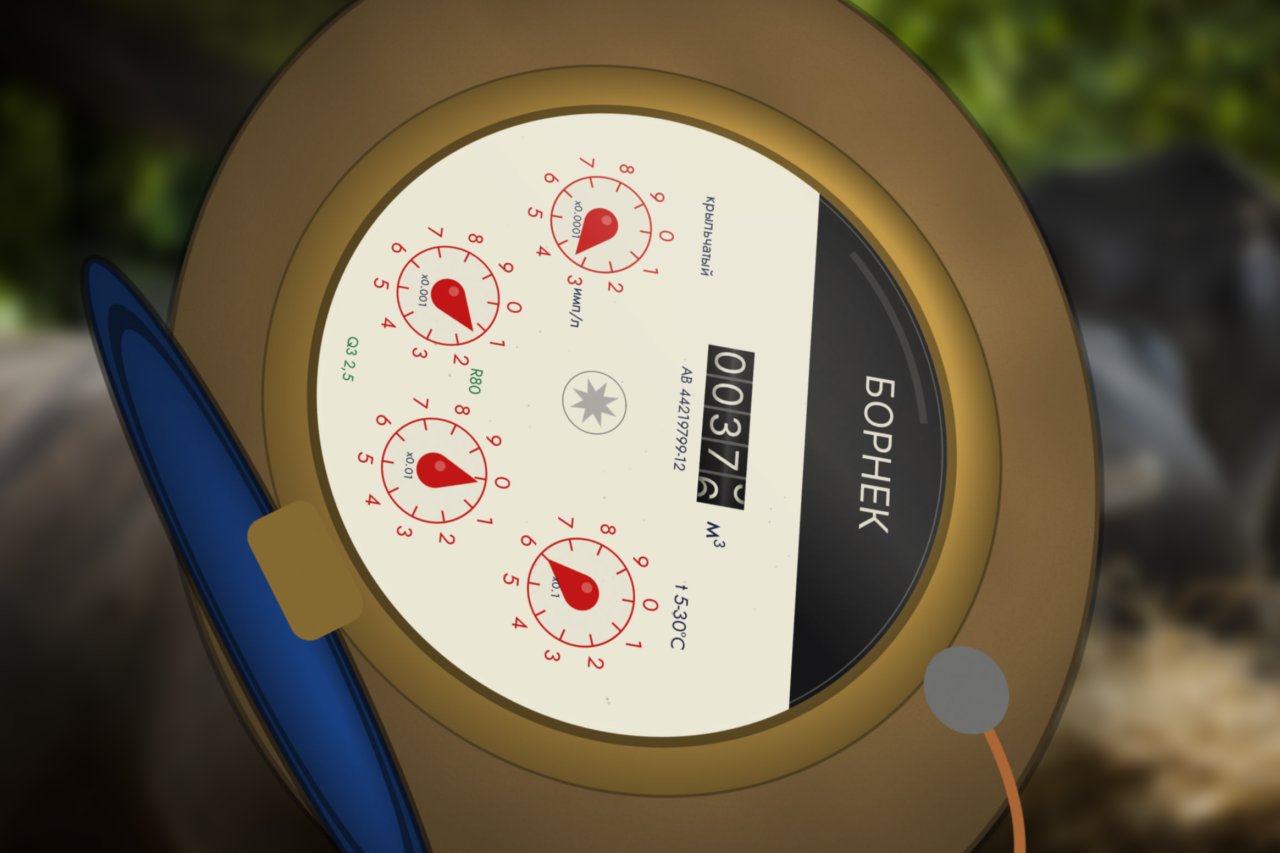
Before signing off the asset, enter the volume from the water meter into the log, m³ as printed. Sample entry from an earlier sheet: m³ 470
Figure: m³ 375.6013
